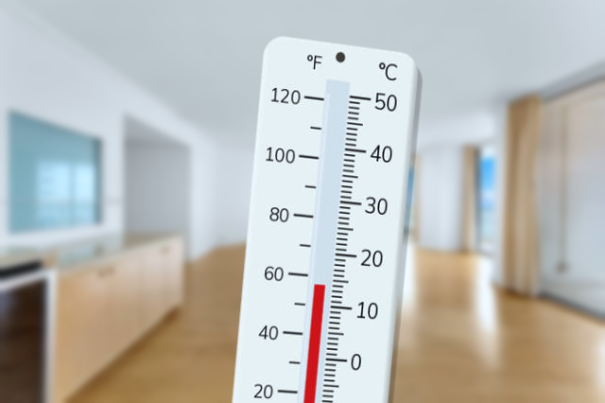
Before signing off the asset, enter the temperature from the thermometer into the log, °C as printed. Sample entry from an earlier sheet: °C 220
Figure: °C 14
